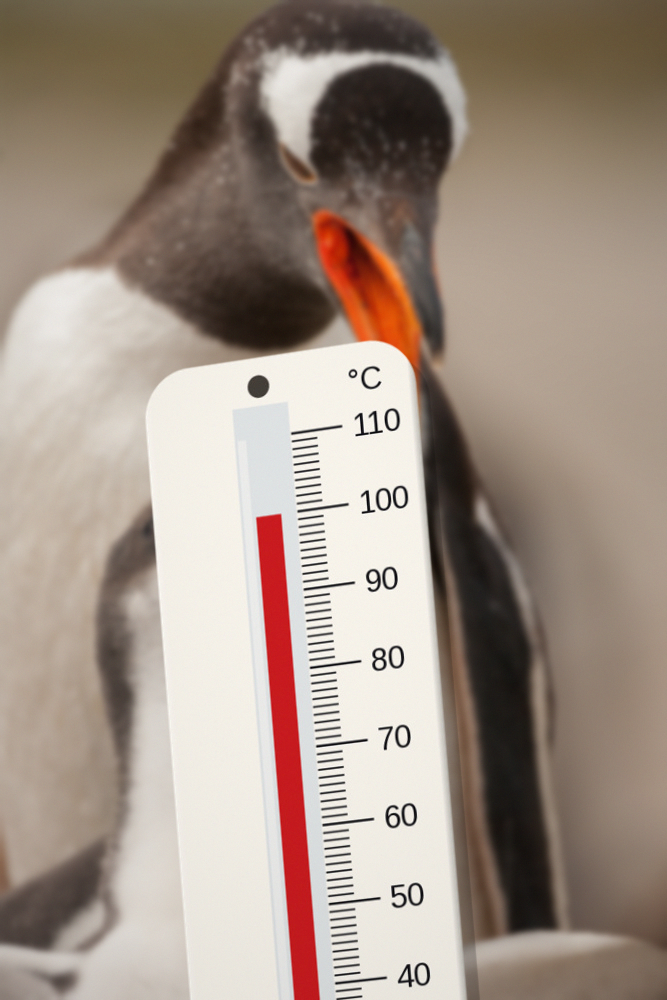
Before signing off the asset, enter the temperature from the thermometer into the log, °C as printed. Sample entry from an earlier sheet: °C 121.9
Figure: °C 100
